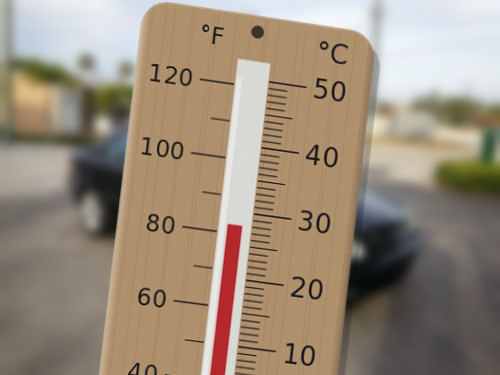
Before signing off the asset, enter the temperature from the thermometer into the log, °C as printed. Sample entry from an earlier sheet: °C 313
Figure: °C 28
